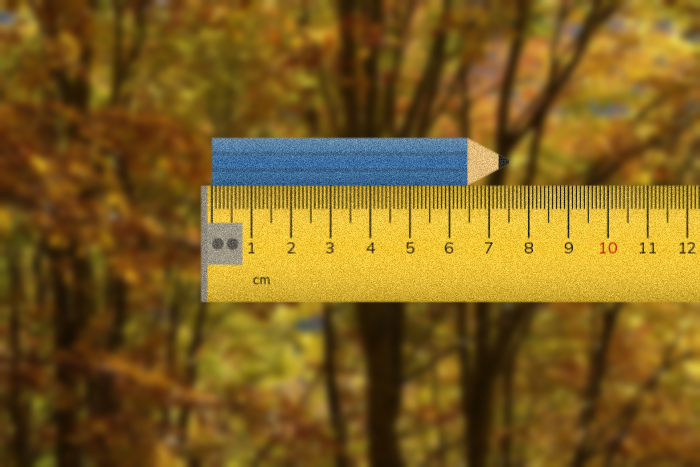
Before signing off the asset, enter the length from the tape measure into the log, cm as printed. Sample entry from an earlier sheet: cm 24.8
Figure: cm 7.5
